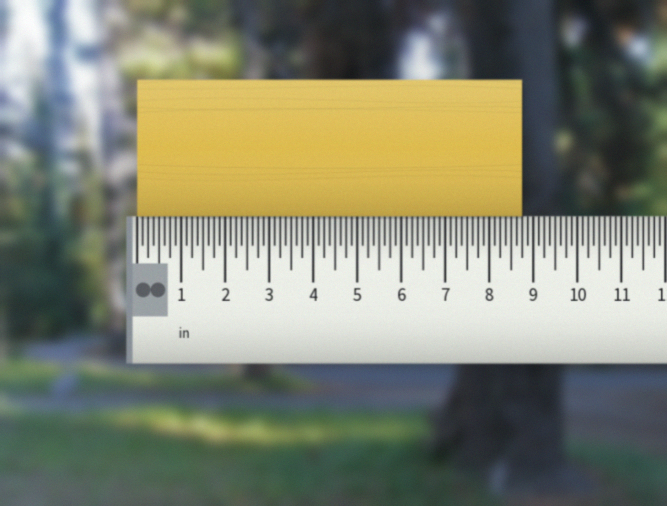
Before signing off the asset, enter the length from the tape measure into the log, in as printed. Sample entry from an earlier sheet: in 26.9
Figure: in 8.75
